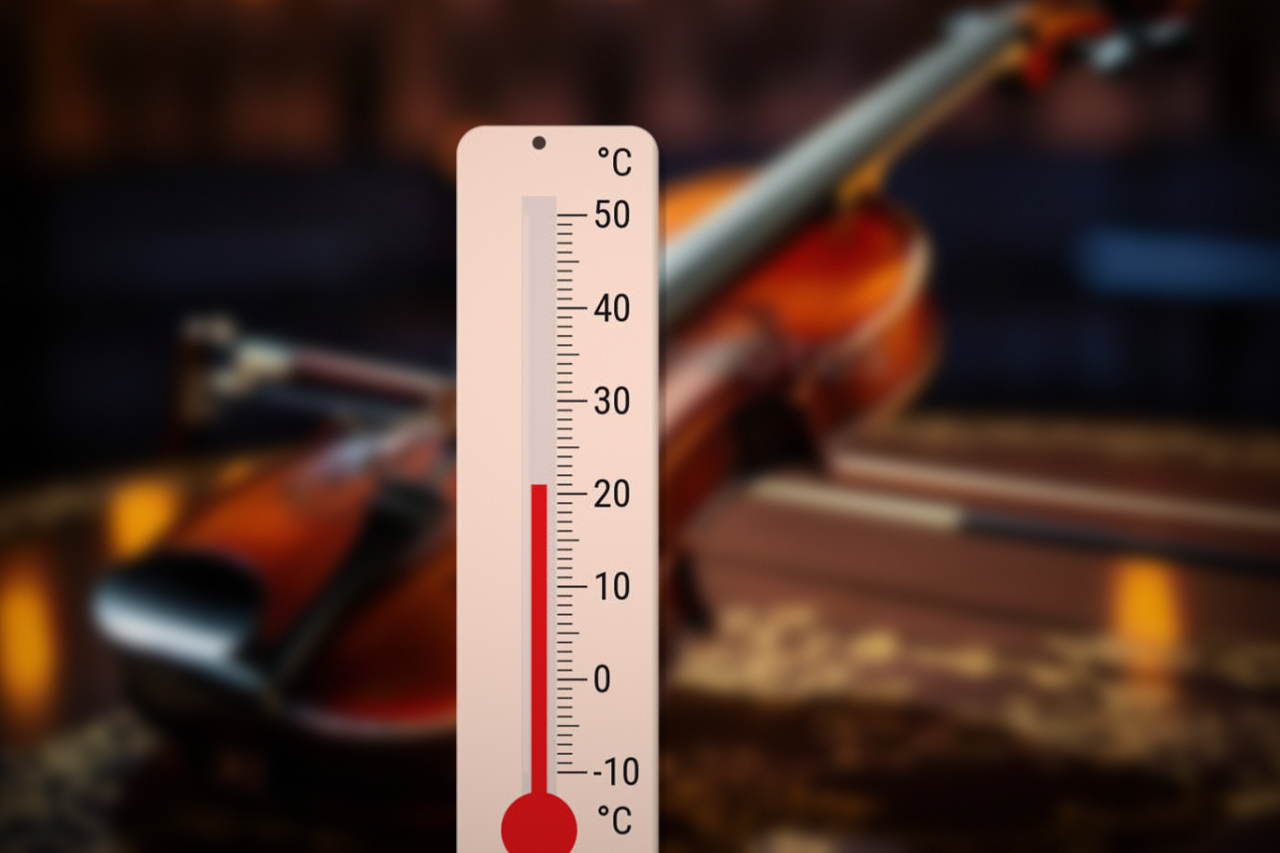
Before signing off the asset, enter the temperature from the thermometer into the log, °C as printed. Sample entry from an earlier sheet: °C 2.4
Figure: °C 21
